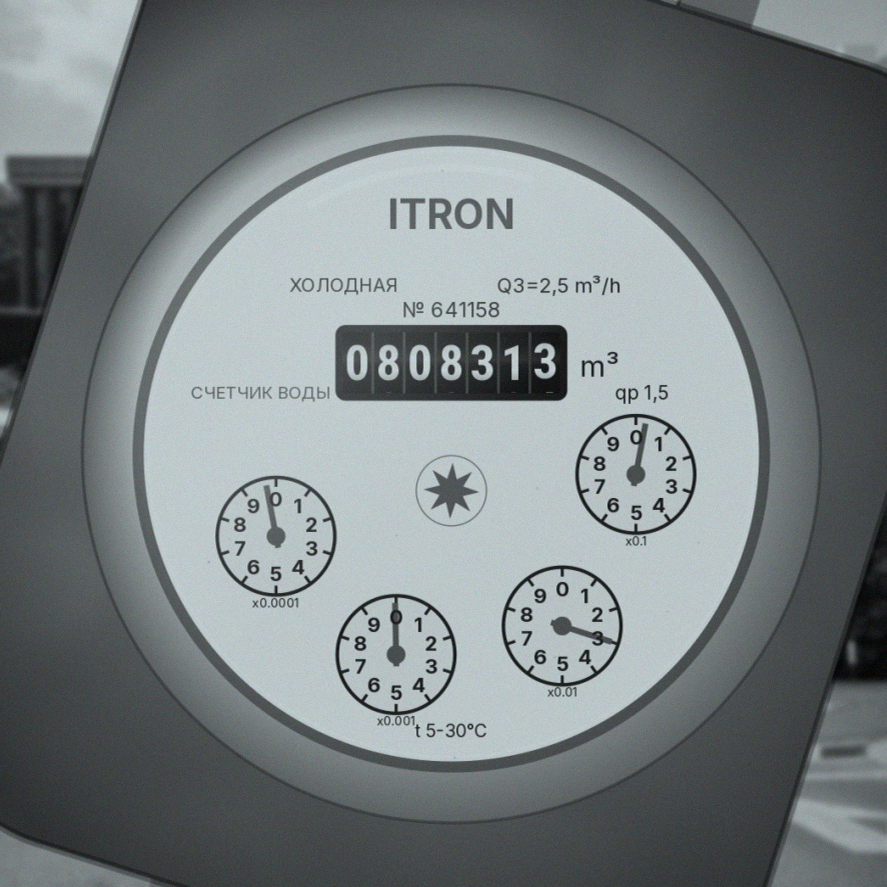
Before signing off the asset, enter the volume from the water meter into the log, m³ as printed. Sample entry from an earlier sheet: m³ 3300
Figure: m³ 808313.0299
